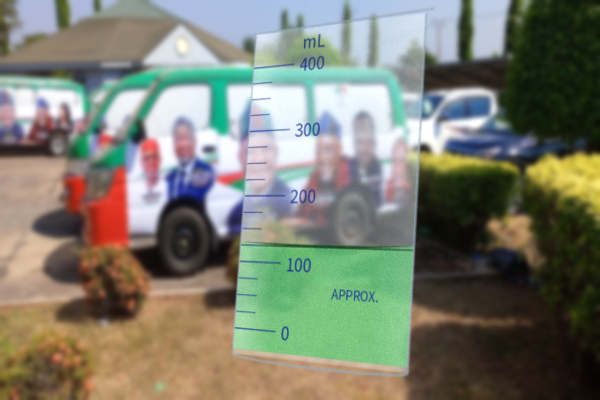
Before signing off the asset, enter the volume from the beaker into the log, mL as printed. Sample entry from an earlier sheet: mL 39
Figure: mL 125
